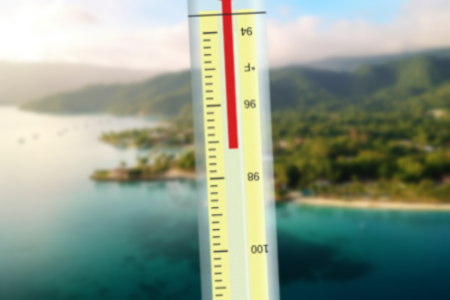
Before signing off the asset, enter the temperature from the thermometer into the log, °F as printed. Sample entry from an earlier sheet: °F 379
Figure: °F 97.2
